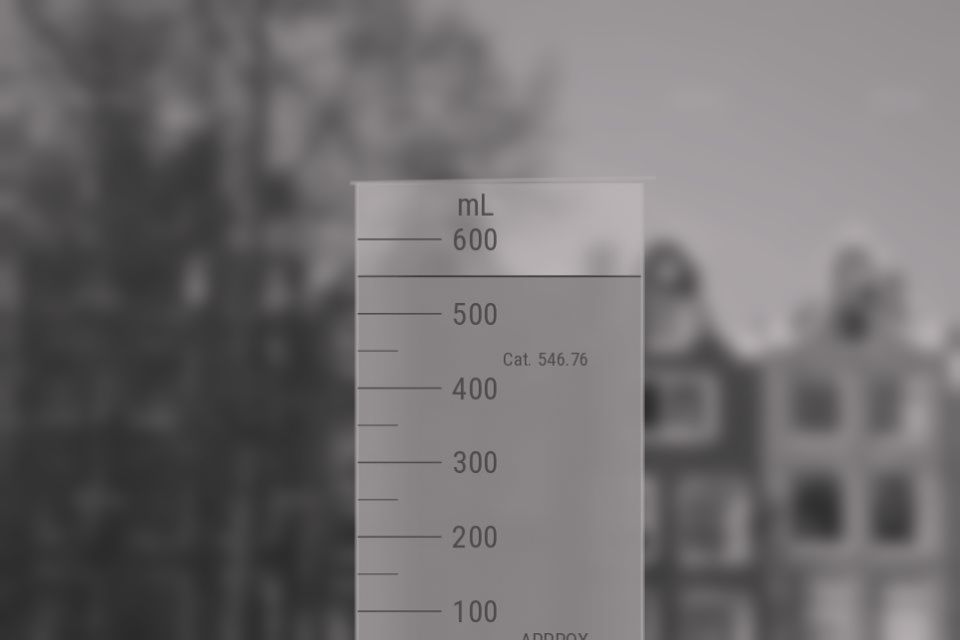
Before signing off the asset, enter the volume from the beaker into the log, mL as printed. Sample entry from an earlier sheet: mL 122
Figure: mL 550
